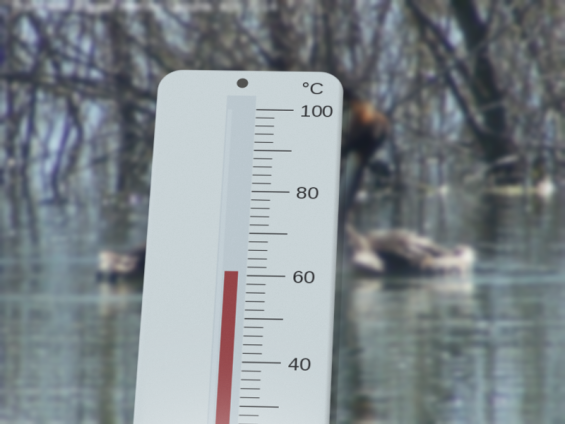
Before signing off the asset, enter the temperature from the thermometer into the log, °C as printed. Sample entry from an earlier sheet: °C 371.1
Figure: °C 61
